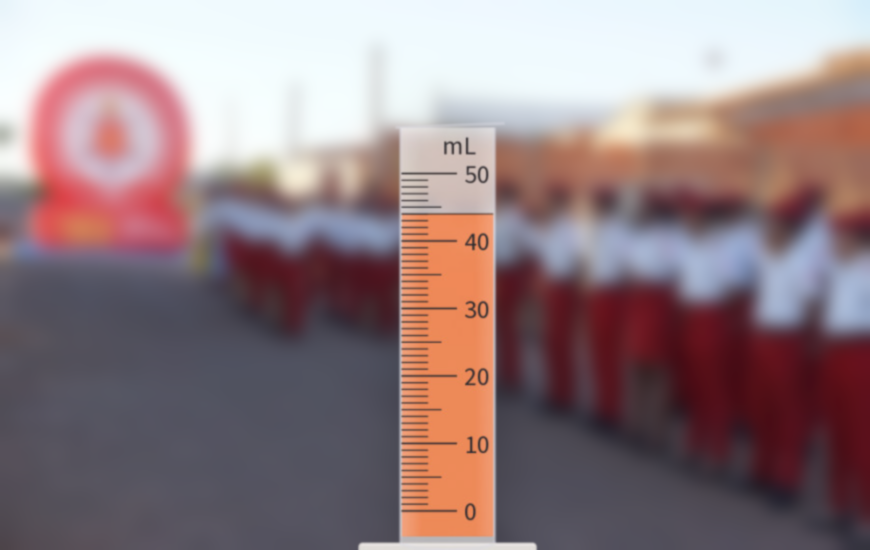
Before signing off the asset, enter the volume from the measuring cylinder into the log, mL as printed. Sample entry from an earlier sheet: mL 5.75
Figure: mL 44
